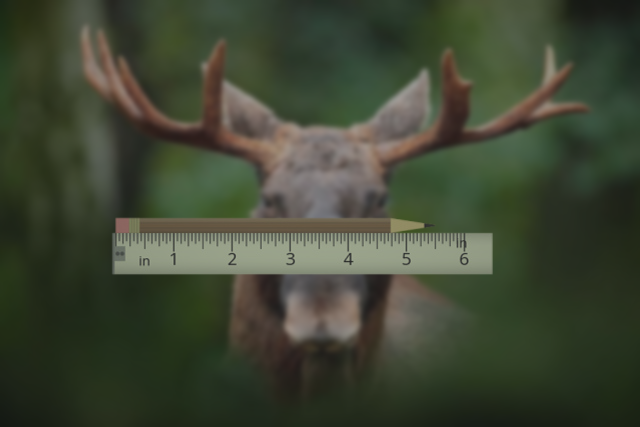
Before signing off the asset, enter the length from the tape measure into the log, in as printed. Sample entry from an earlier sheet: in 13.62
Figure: in 5.5
